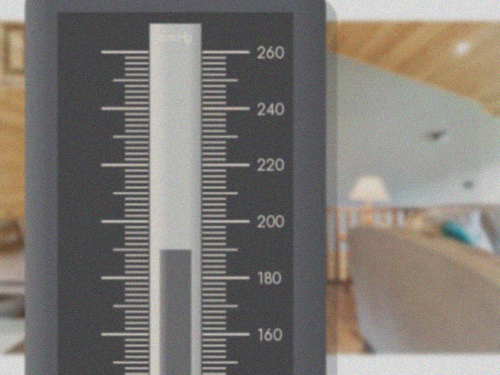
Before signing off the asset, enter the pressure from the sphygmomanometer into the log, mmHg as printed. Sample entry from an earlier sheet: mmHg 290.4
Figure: mmHg 190
